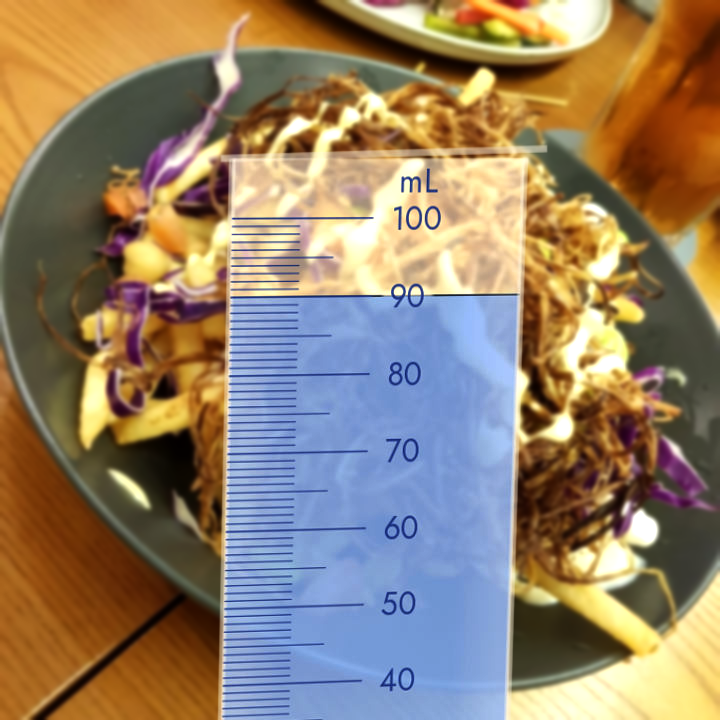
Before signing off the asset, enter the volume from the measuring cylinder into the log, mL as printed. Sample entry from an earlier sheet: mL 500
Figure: mL 90
